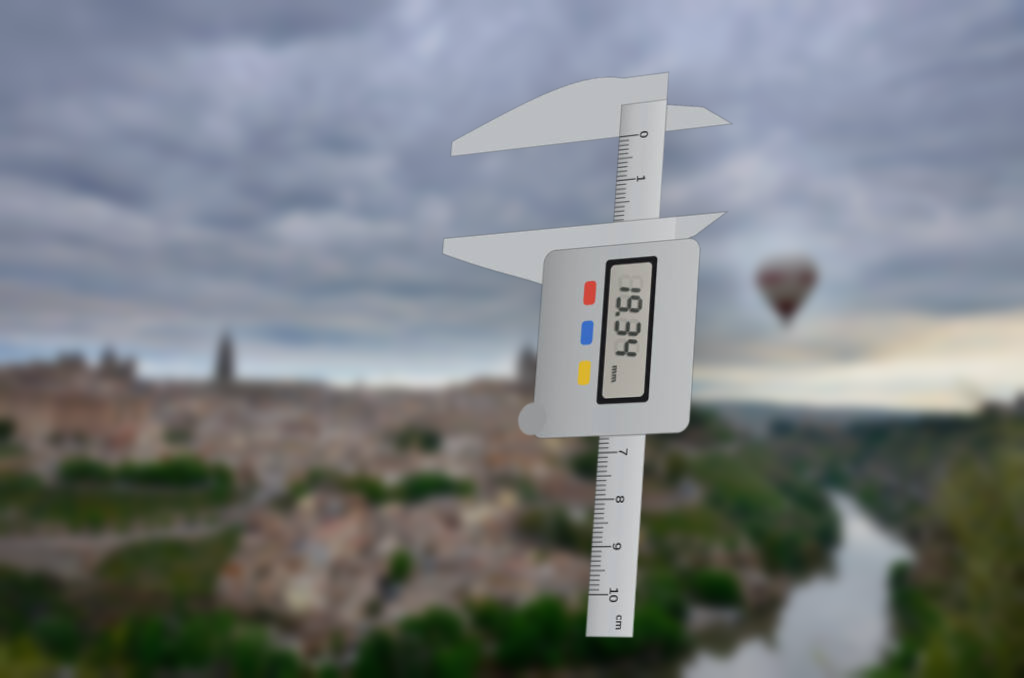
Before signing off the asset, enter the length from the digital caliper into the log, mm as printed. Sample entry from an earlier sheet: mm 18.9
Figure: mm 19.34
